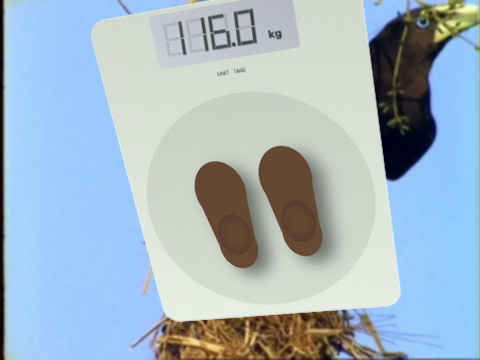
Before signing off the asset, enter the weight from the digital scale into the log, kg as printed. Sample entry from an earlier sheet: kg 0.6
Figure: kg 116.0
